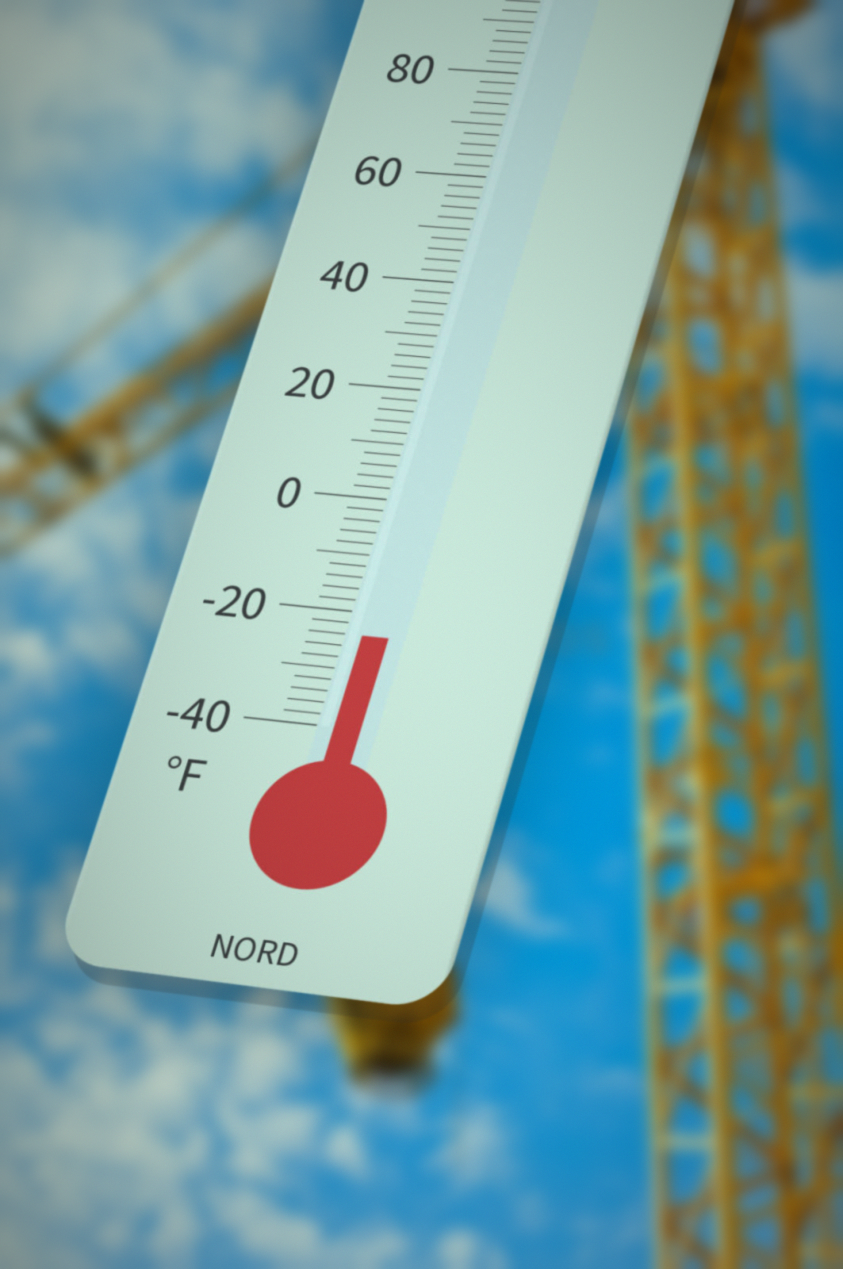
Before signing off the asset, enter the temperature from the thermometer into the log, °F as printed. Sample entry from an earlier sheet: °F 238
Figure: °F -24
